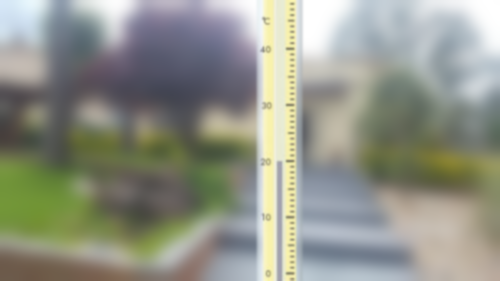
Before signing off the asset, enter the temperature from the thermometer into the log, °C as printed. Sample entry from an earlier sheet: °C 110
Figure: °C 20
